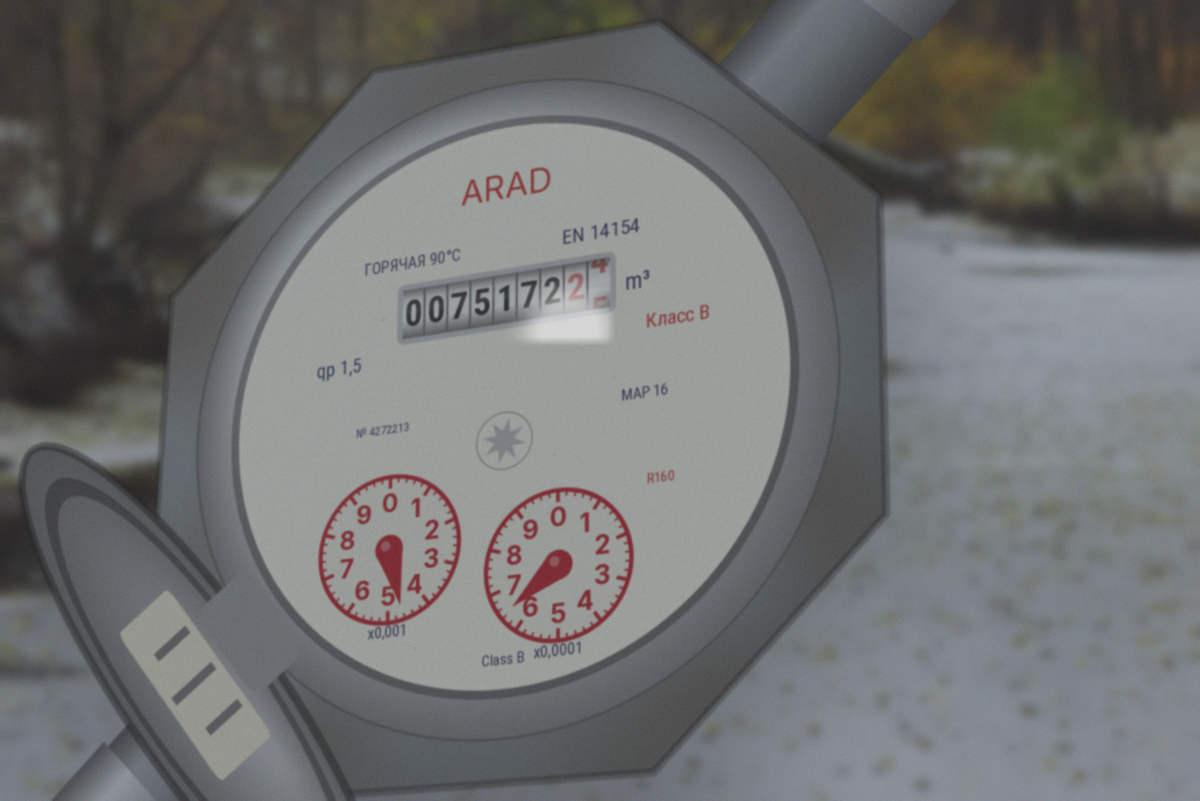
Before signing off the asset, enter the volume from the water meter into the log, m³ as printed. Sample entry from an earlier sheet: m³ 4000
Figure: m³ 75172.2446
